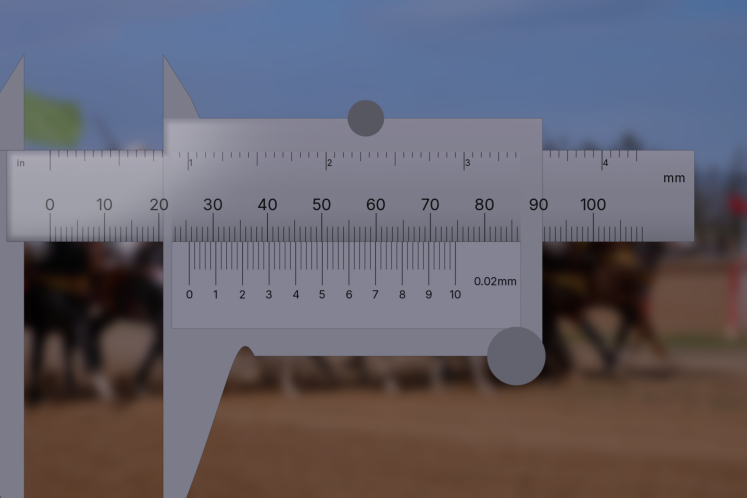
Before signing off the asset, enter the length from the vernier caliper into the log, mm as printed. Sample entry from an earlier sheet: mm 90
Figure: mm 25.6
